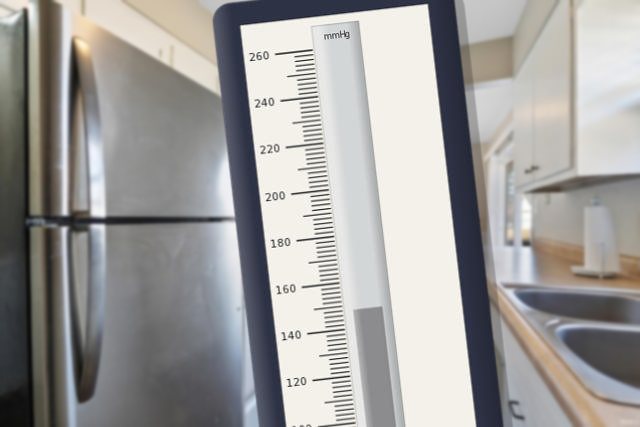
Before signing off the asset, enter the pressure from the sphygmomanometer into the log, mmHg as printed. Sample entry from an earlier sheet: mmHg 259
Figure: mmHg 148
